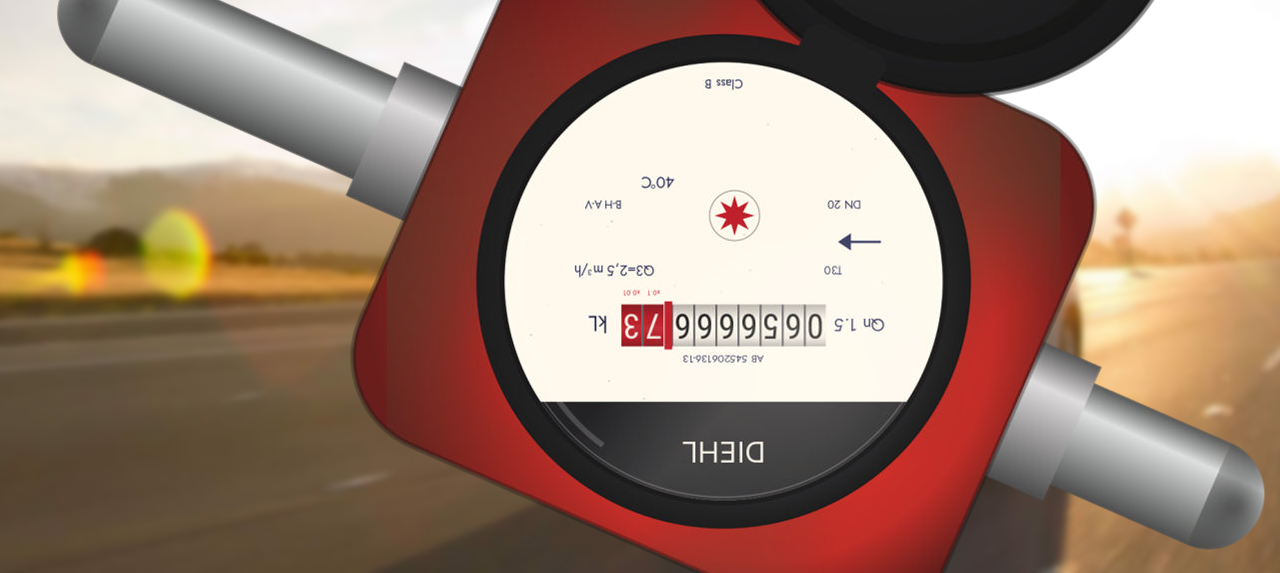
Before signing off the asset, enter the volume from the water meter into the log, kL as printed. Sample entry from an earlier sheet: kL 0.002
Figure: kL 656666.73
